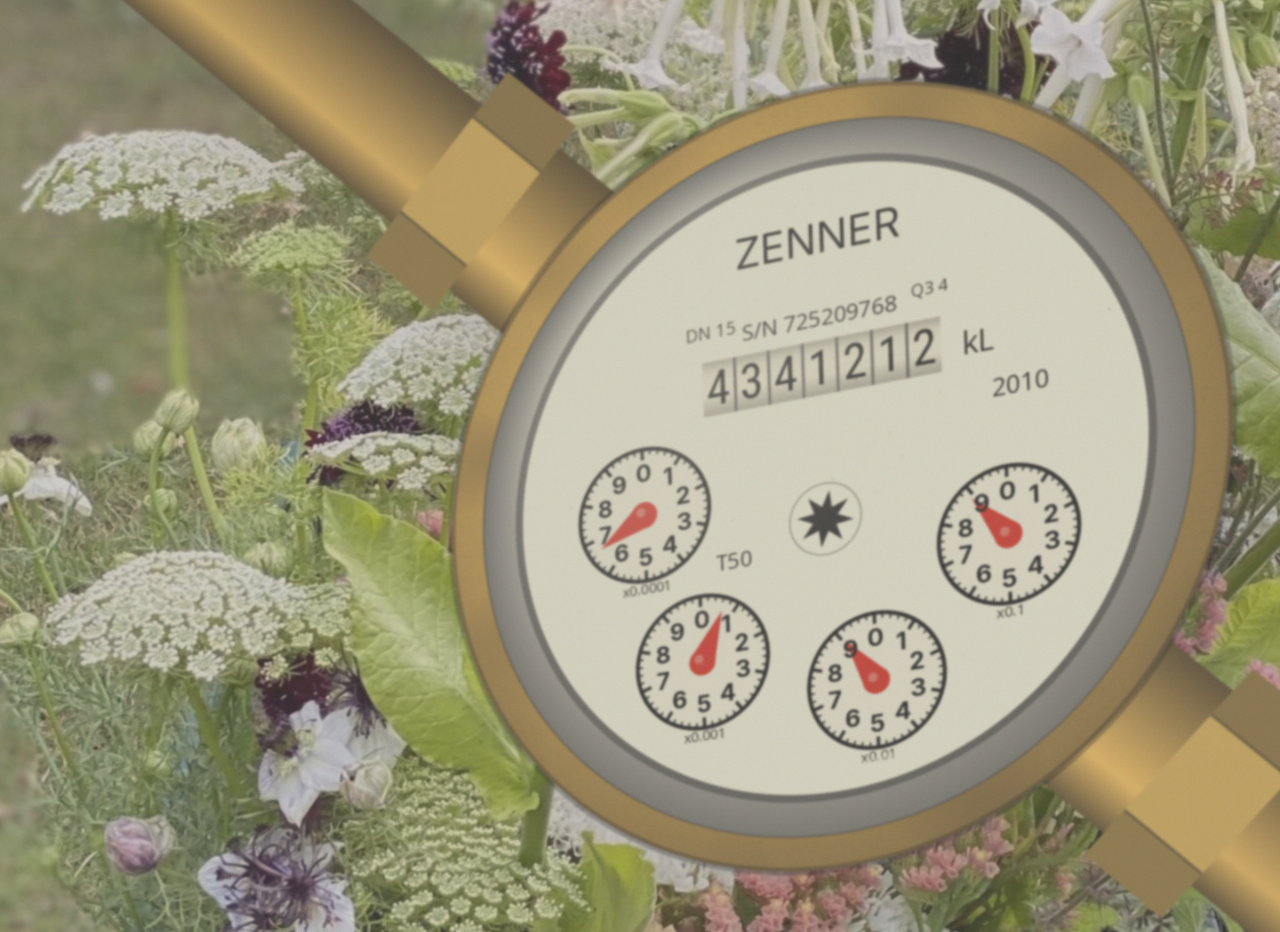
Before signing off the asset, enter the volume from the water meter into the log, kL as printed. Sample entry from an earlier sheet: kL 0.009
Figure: kL 4341212.8906
